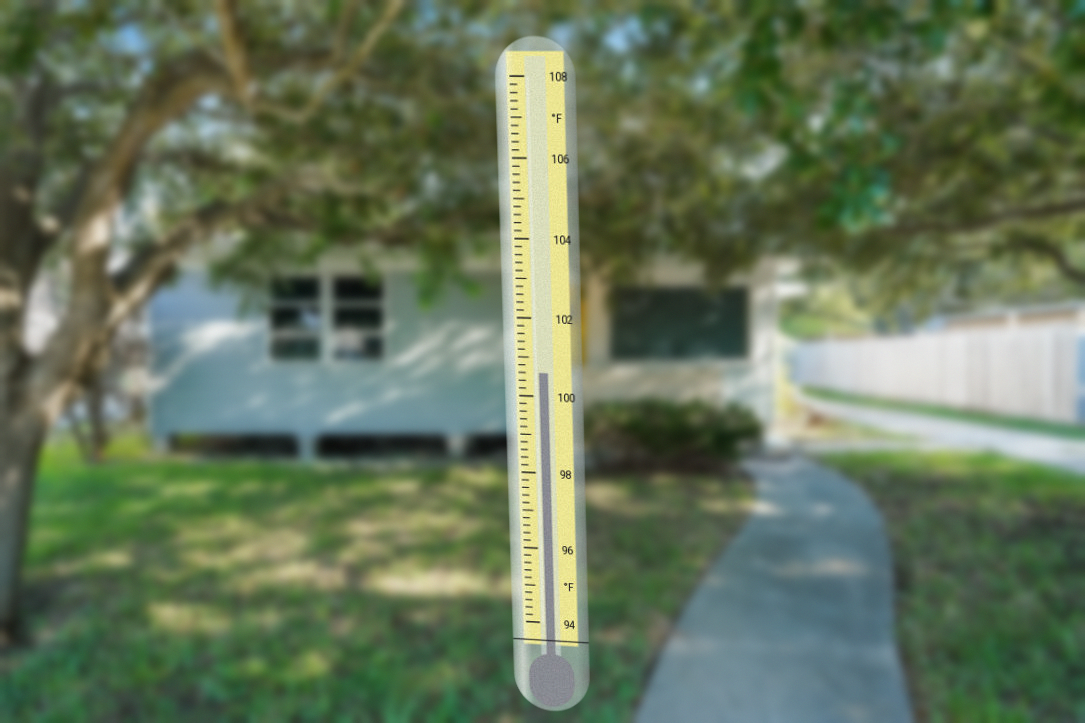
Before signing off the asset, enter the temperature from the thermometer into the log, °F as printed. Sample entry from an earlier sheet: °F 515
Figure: °F 100.6
